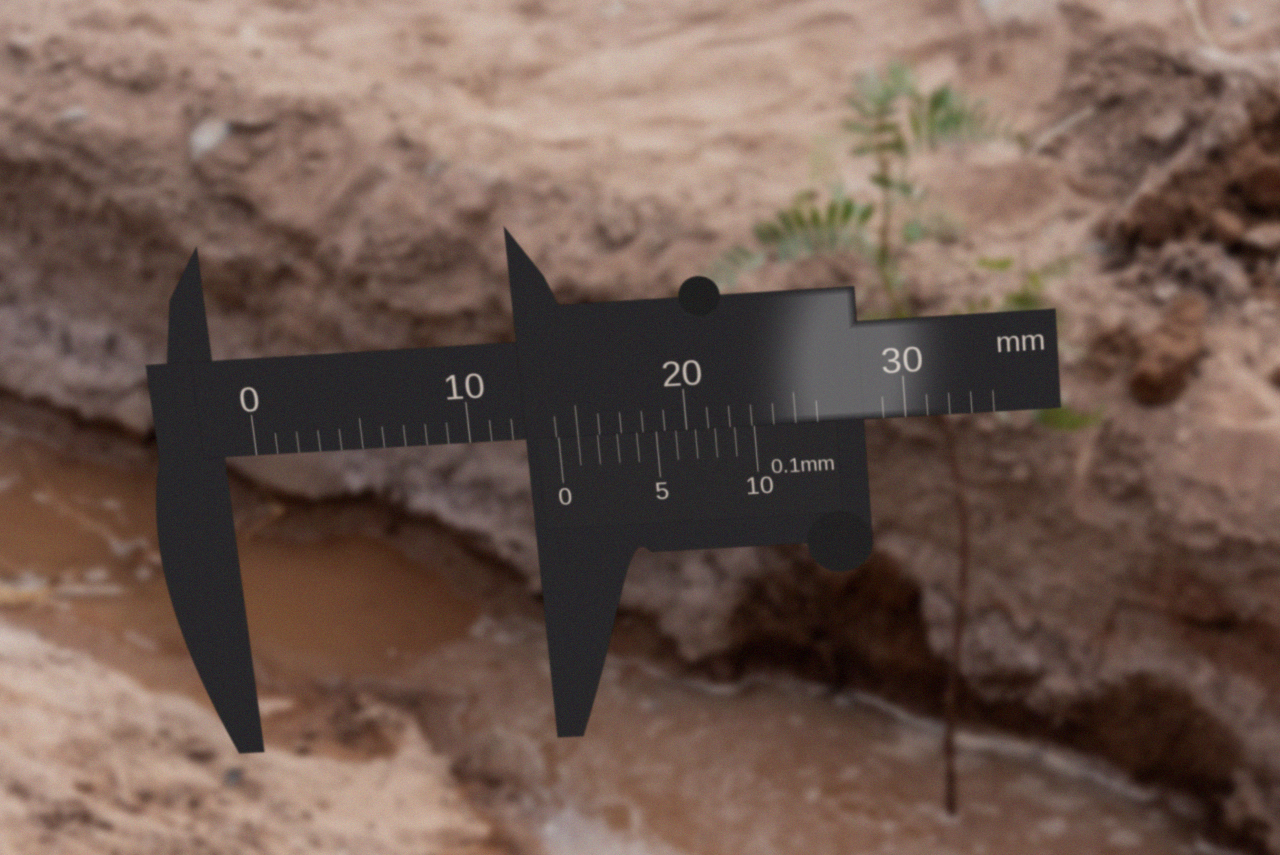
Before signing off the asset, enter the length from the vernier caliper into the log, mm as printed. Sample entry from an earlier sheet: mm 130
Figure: mm 14.1
